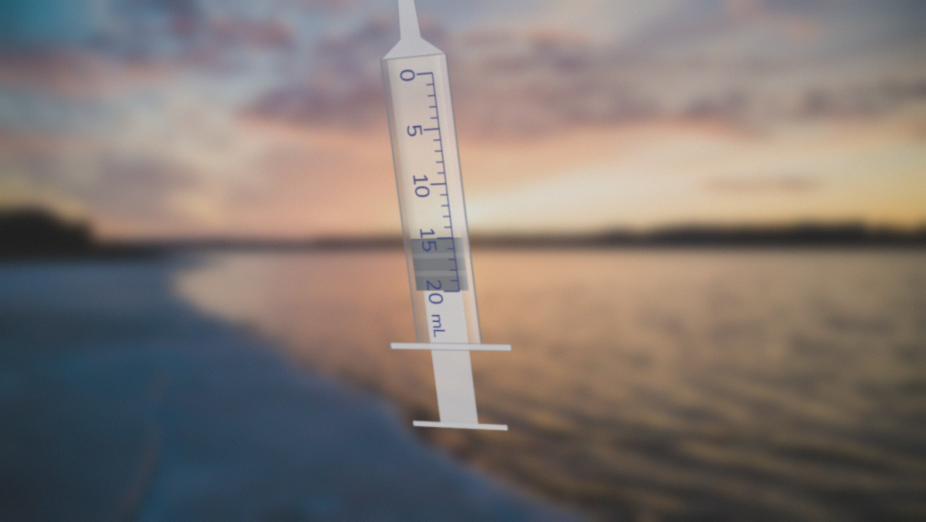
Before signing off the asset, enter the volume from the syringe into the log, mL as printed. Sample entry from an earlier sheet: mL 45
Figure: mL 15
